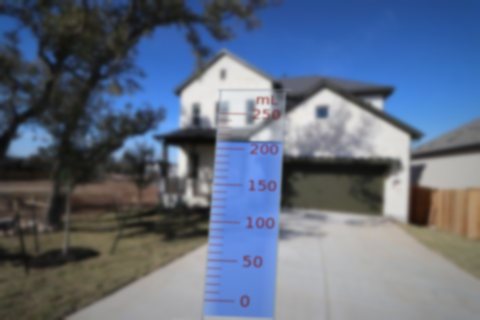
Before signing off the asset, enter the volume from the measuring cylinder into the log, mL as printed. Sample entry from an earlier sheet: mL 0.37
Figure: mL 210
